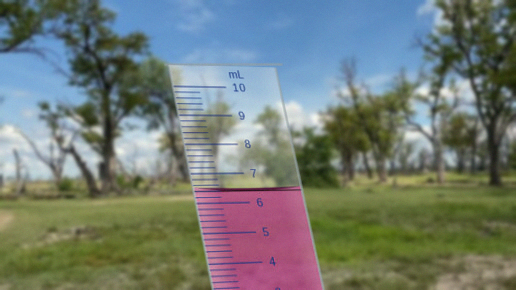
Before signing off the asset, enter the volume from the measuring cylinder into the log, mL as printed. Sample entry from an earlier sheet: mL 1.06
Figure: mL 6.4
